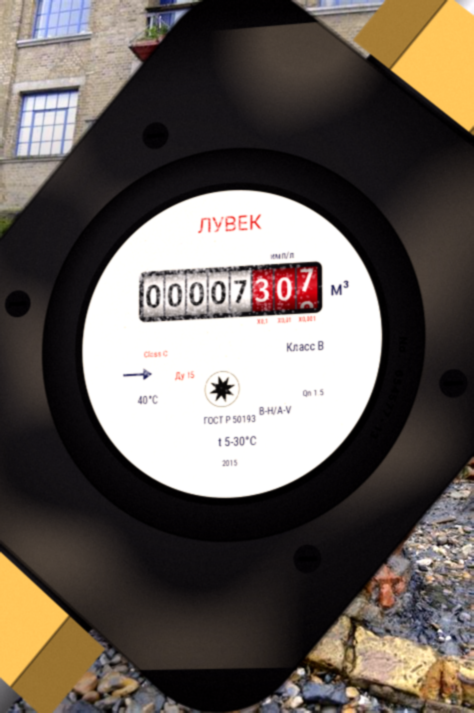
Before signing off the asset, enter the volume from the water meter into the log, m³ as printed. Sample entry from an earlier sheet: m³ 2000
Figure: m³ 7.307
